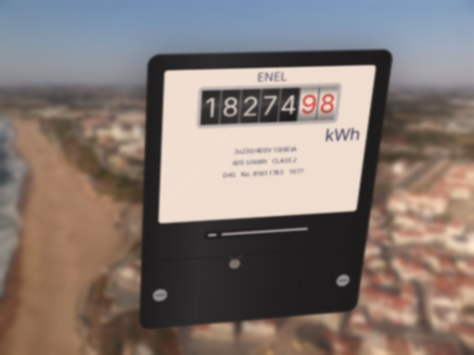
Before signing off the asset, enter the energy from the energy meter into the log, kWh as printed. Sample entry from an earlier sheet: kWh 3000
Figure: kWh 18274.98
